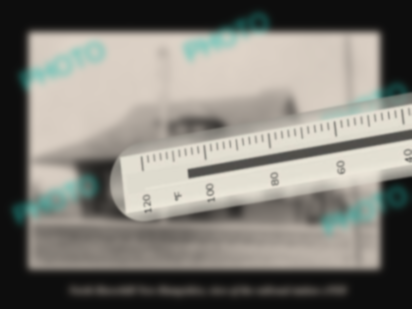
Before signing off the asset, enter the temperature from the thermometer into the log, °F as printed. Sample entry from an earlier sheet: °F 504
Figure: °F 106
